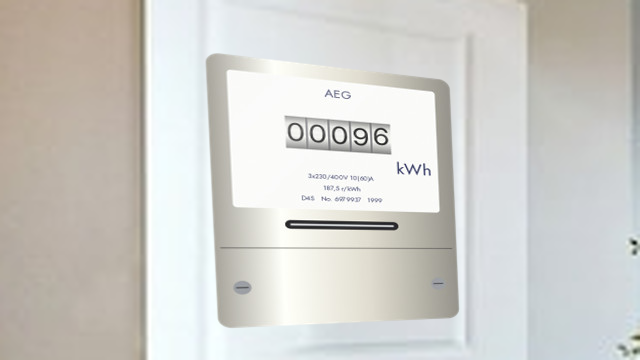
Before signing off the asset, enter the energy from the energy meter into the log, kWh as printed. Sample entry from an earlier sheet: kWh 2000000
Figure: kWh 96
